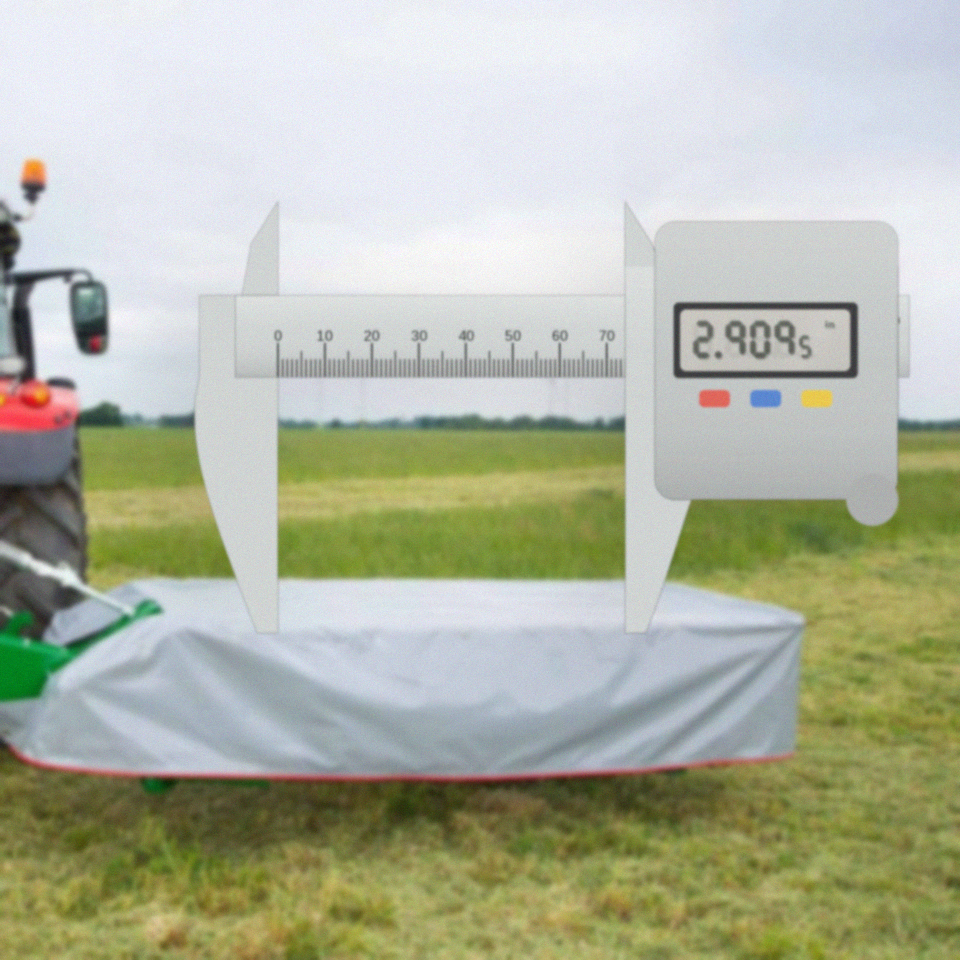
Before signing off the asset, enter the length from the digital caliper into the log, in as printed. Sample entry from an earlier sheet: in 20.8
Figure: in 2.9095
